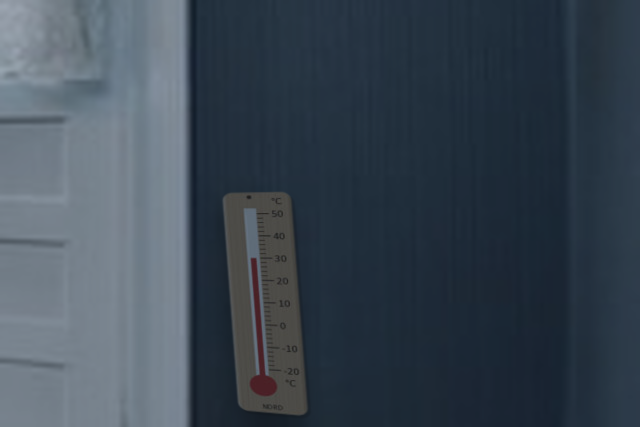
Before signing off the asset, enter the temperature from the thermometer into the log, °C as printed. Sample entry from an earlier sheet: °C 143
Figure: °C 30
